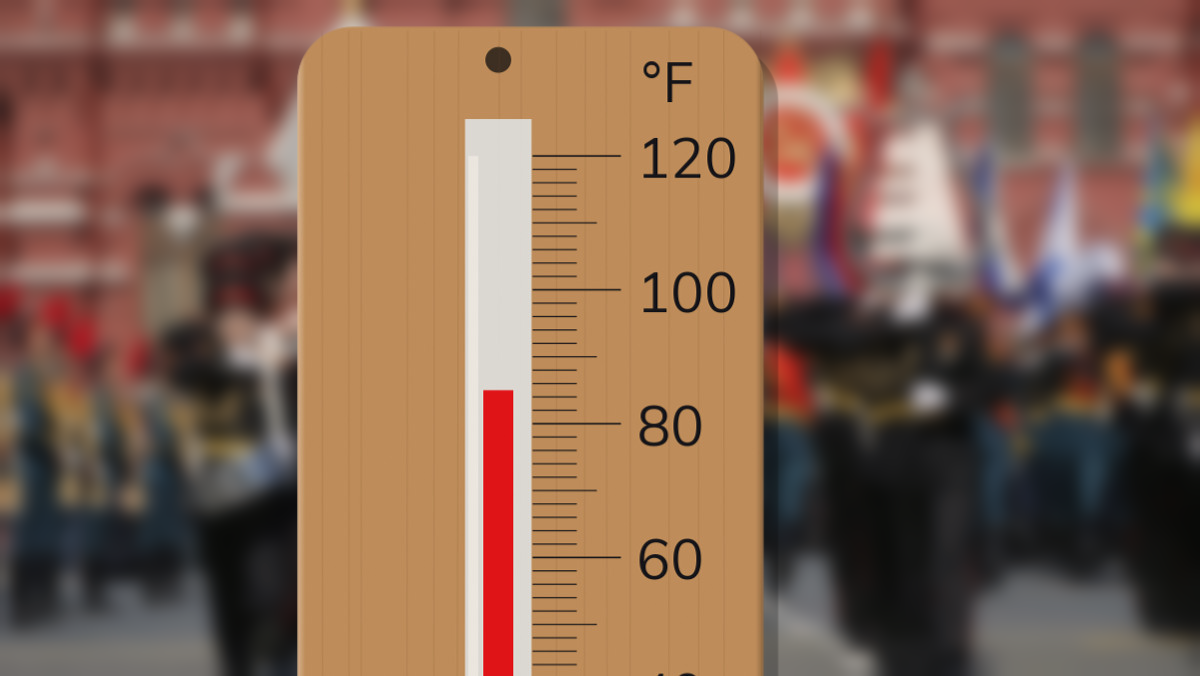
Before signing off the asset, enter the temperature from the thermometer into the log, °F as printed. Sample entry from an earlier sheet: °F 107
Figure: °F 85
